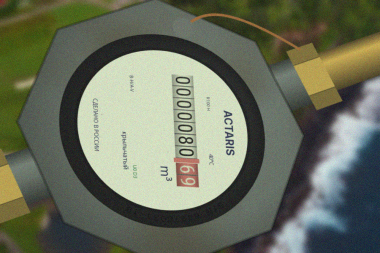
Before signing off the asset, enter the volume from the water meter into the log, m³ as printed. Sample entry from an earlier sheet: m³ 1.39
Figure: m³ 80.69
